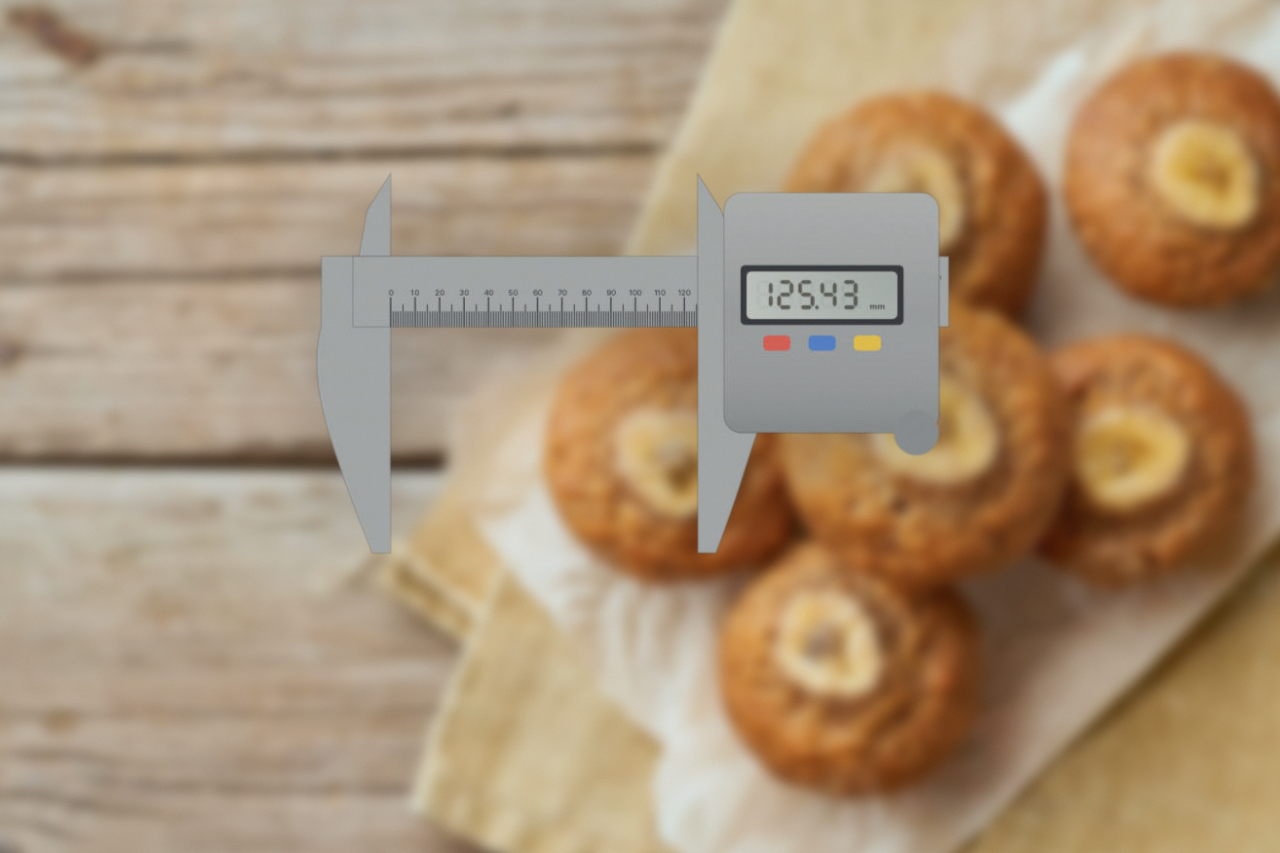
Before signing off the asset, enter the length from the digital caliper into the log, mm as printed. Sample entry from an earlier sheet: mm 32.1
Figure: mm 125.43
